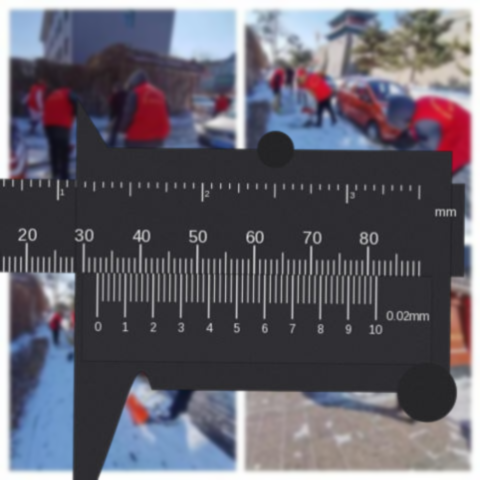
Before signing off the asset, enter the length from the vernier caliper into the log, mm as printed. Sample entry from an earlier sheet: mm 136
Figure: mm 32.5
